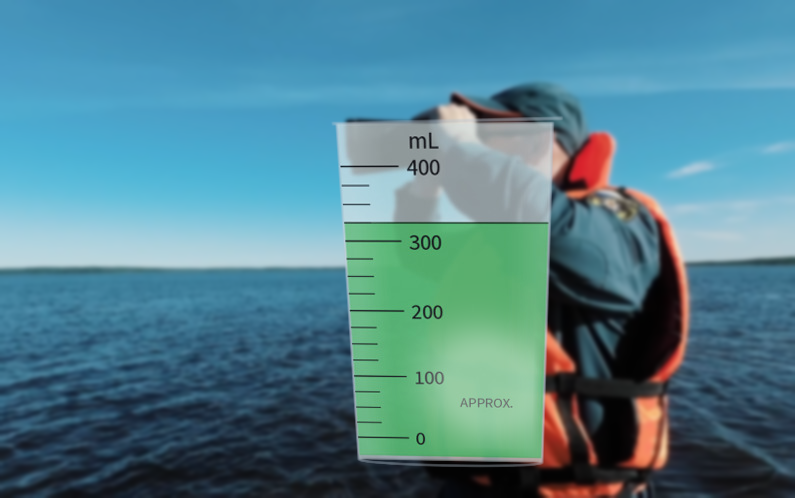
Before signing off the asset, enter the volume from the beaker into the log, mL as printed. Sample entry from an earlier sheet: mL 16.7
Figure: mL 325
